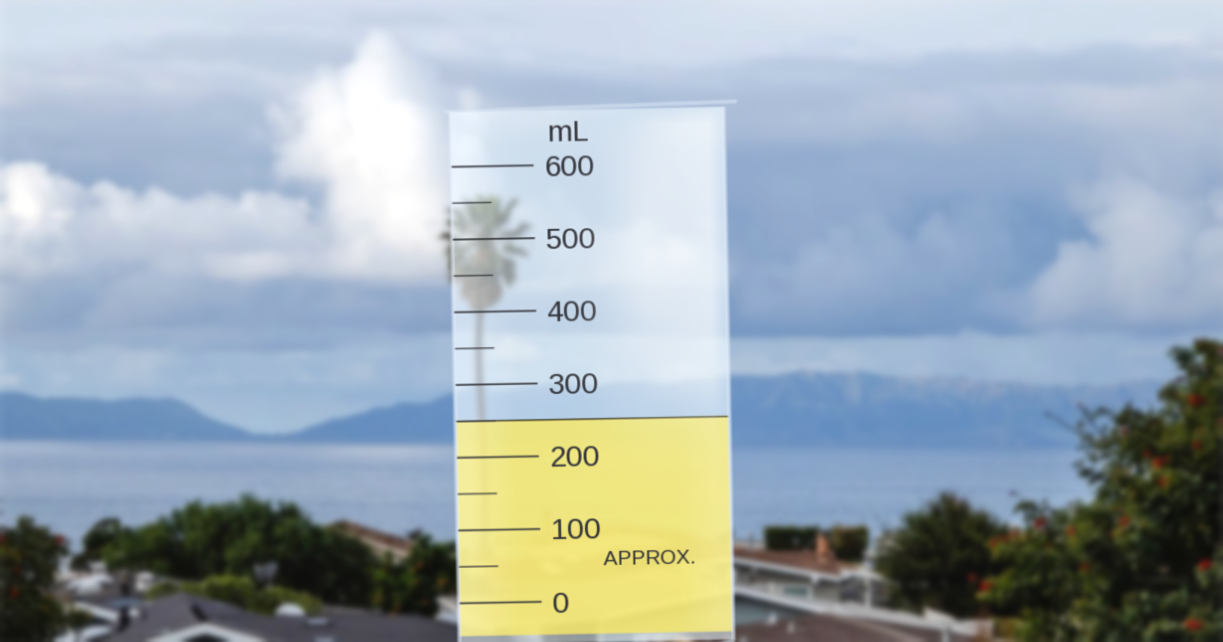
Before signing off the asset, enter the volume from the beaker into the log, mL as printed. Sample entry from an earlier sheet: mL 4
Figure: mL 250
